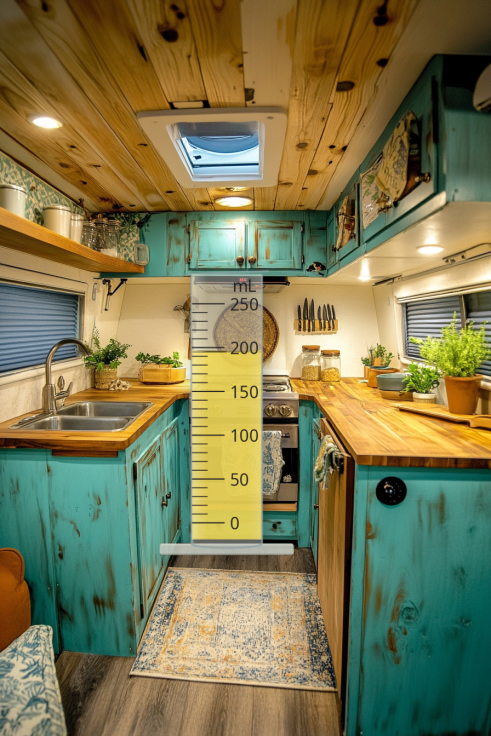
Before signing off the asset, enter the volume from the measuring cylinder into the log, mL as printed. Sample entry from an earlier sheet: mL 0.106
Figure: mL 195
